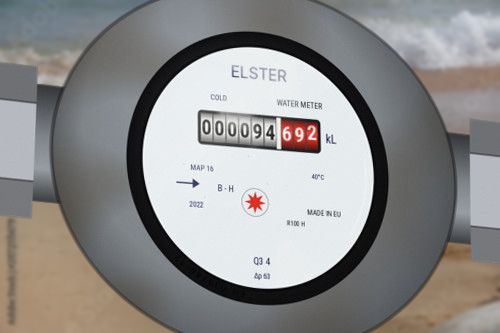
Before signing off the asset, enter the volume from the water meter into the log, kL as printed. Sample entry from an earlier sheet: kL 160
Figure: kL 94.692
